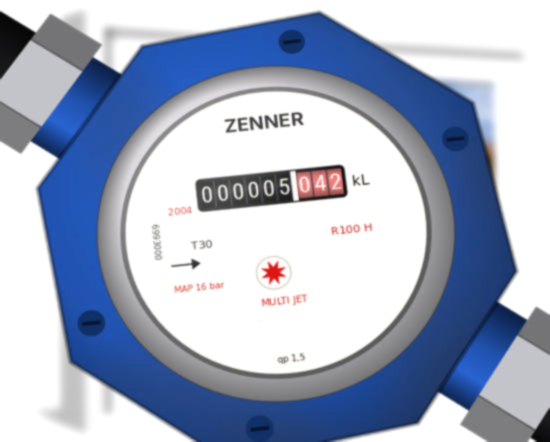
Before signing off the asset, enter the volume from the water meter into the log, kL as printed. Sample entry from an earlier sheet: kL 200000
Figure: kL 5.042
